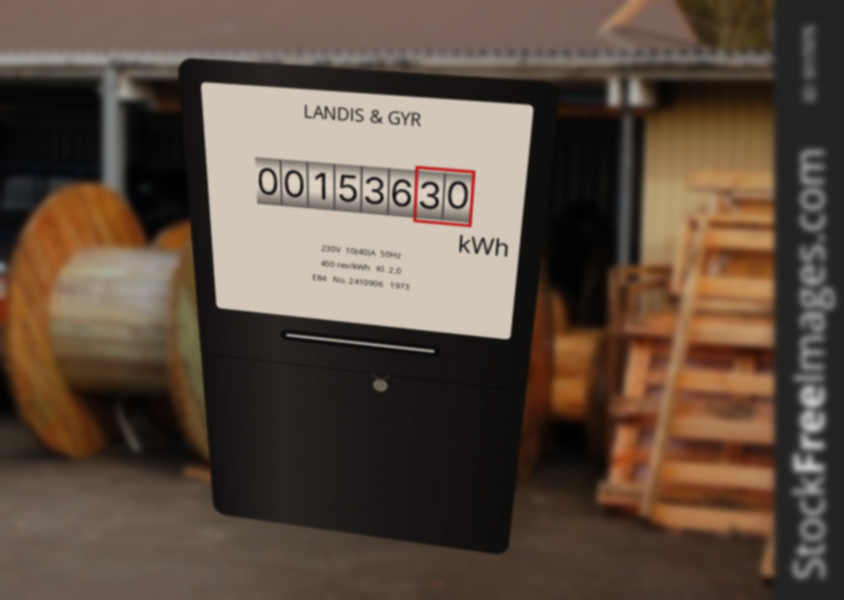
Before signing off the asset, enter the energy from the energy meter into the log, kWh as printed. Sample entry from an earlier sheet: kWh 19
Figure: kWh 1536.30
